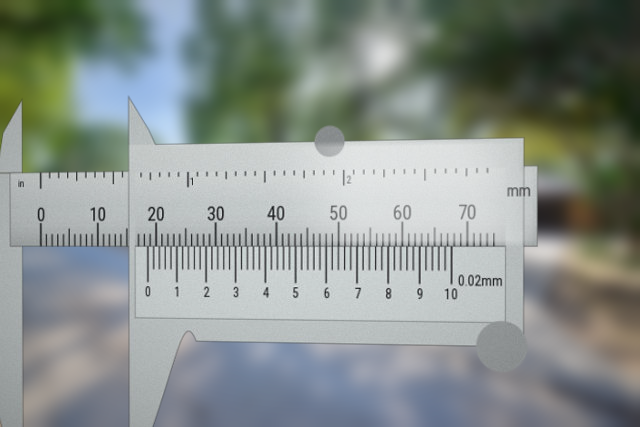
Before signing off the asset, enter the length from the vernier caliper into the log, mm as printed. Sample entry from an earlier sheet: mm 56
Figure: mm 18.6
